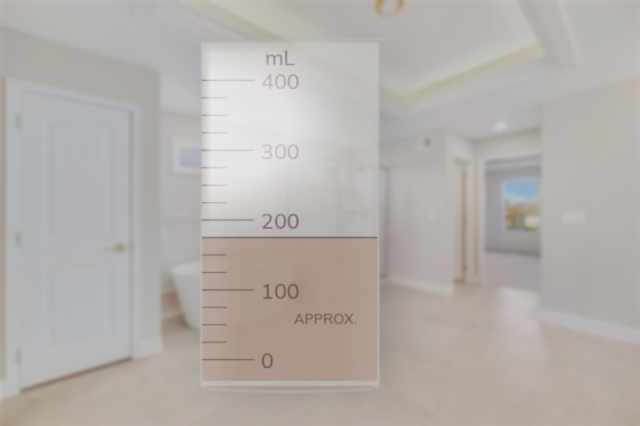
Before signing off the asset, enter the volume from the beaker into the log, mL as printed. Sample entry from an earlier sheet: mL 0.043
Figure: mL 175
